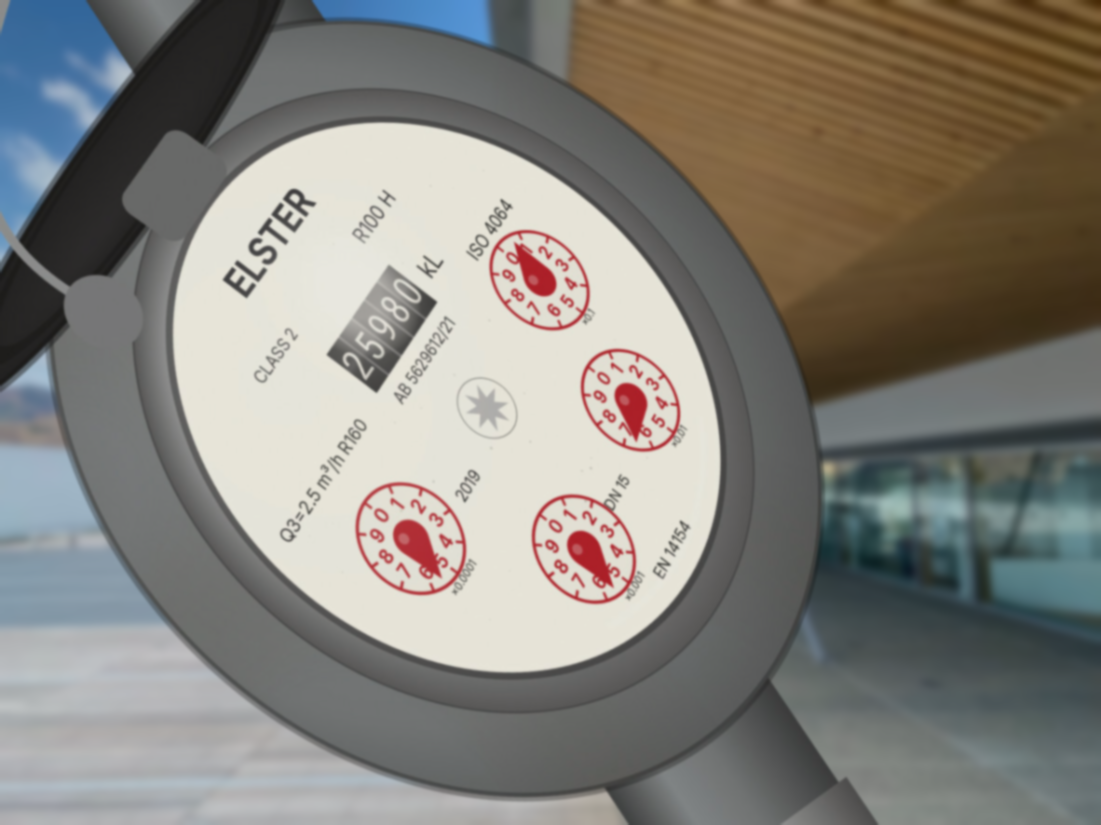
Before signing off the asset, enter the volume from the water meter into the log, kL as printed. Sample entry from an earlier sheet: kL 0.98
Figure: kL 25980.0655
